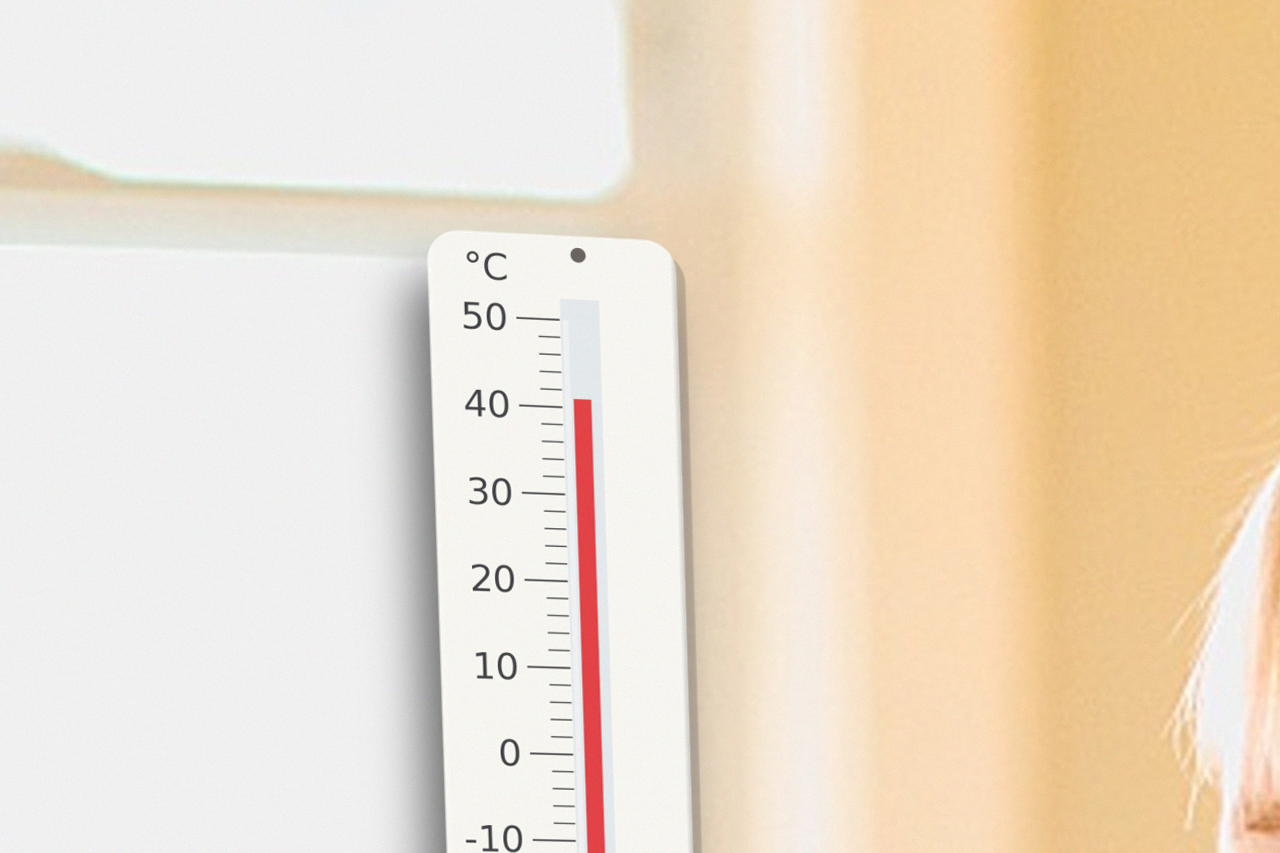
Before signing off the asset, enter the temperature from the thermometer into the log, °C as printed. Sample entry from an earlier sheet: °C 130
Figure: °C 41
